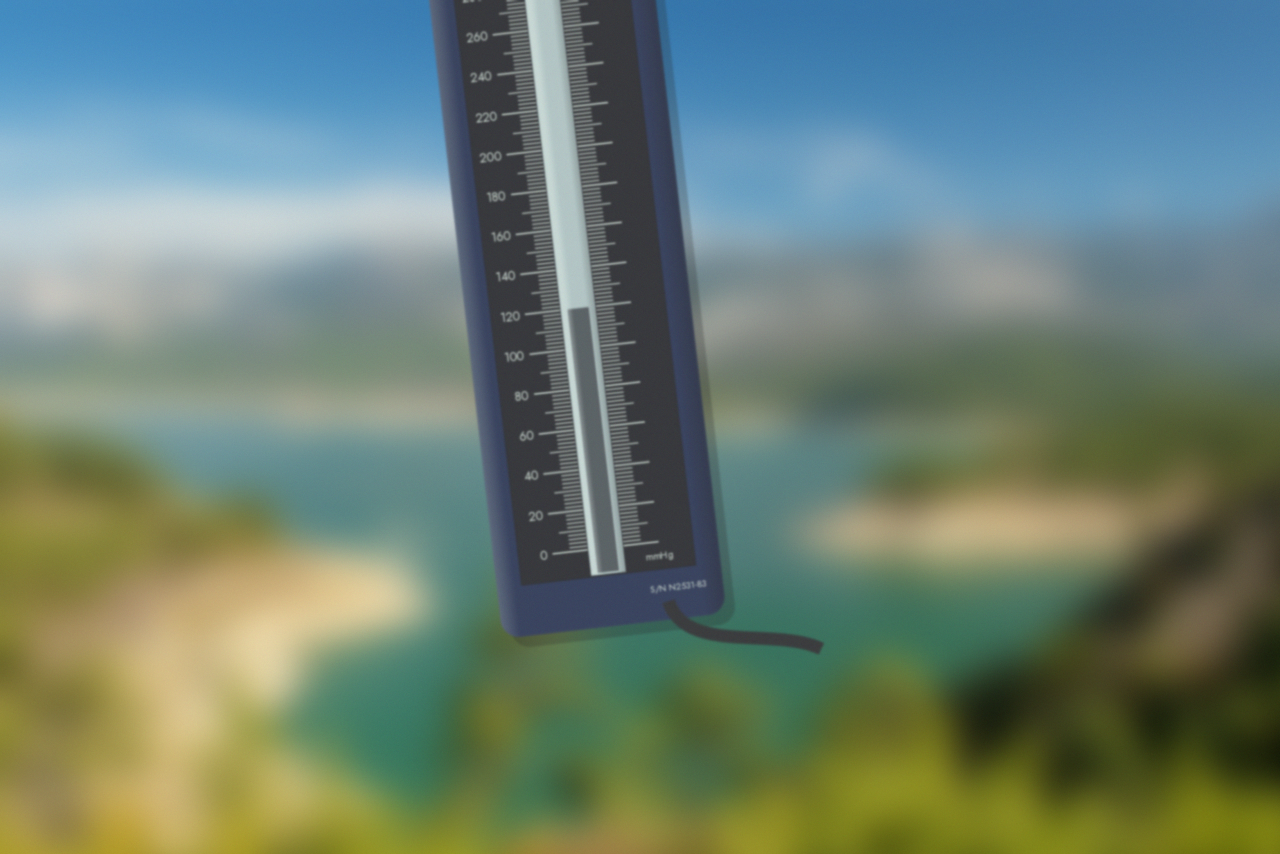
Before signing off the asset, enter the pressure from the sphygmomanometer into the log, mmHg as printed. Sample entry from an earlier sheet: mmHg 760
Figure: mmHg 120
